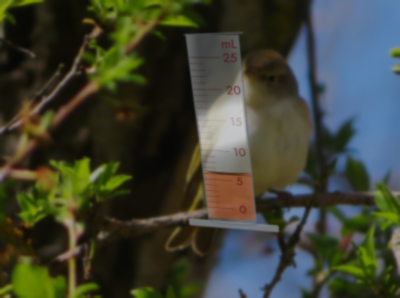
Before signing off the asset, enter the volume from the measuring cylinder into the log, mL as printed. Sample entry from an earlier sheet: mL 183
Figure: mL 6
